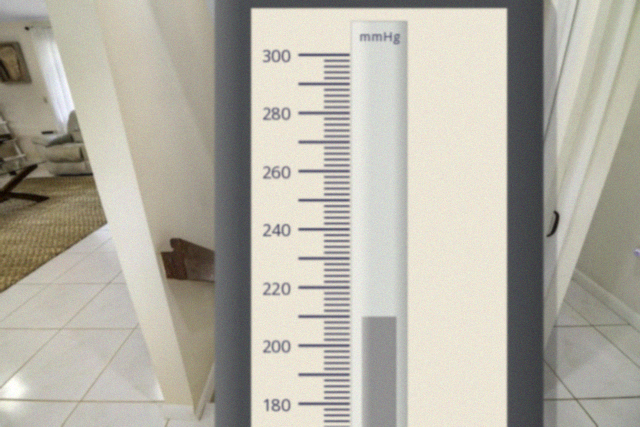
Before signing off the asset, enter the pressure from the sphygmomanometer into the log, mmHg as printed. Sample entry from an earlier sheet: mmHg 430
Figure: mmHg 210
